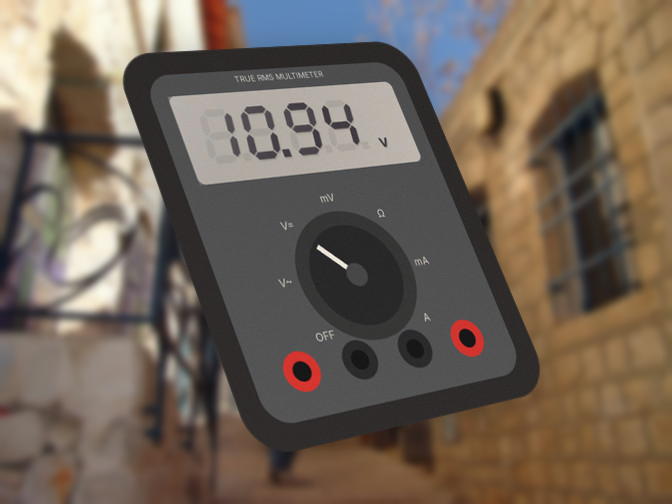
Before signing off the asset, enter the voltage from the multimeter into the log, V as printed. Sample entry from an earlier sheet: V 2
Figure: V 10.94
